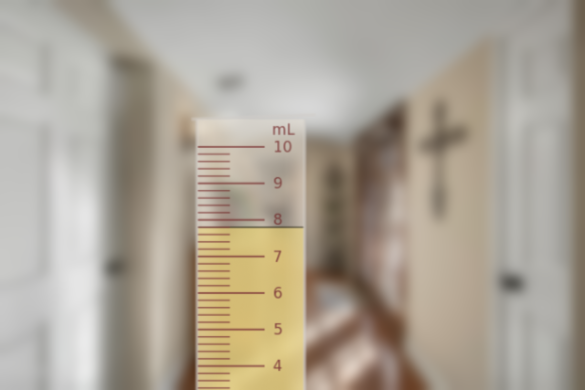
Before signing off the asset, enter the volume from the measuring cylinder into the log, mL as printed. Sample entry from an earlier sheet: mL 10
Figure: mL 7.8
